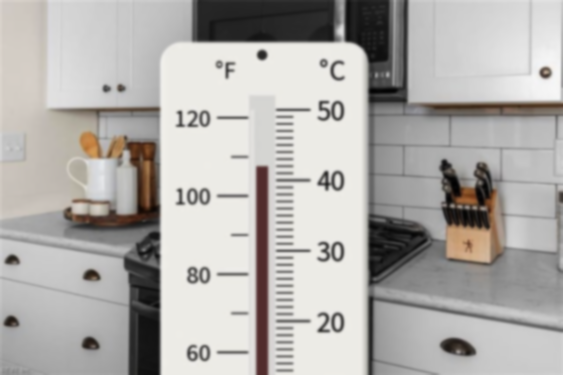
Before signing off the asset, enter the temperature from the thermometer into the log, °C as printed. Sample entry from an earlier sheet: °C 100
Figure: °C 42
